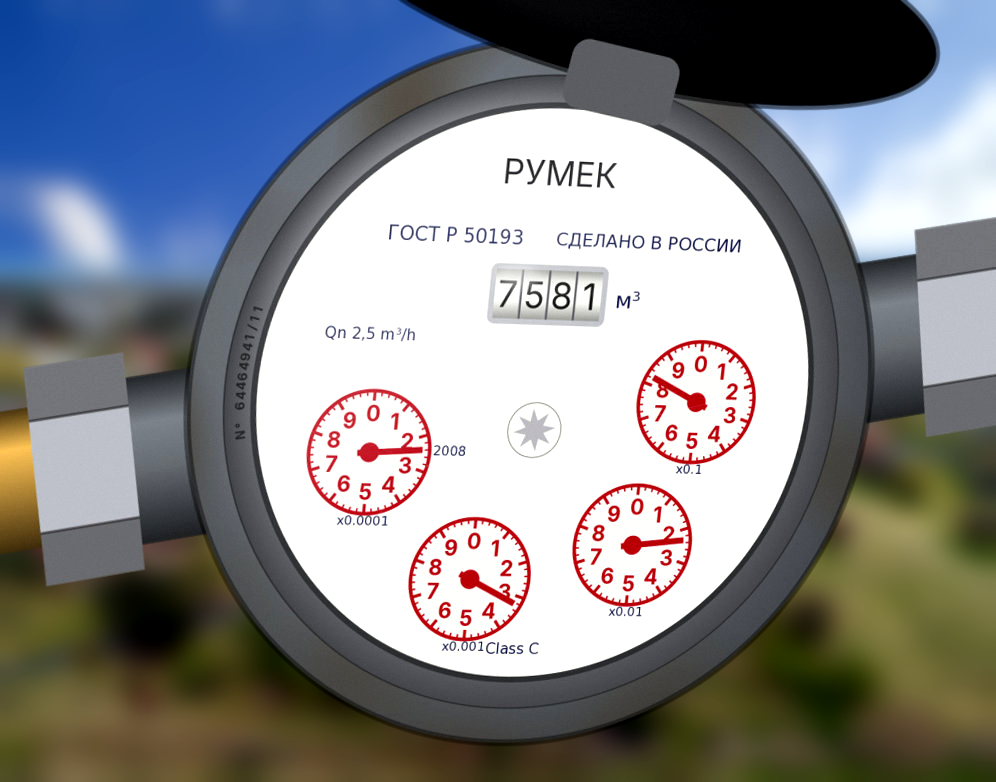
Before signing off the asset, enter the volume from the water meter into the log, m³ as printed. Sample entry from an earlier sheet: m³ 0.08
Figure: m³ 7581.8232
